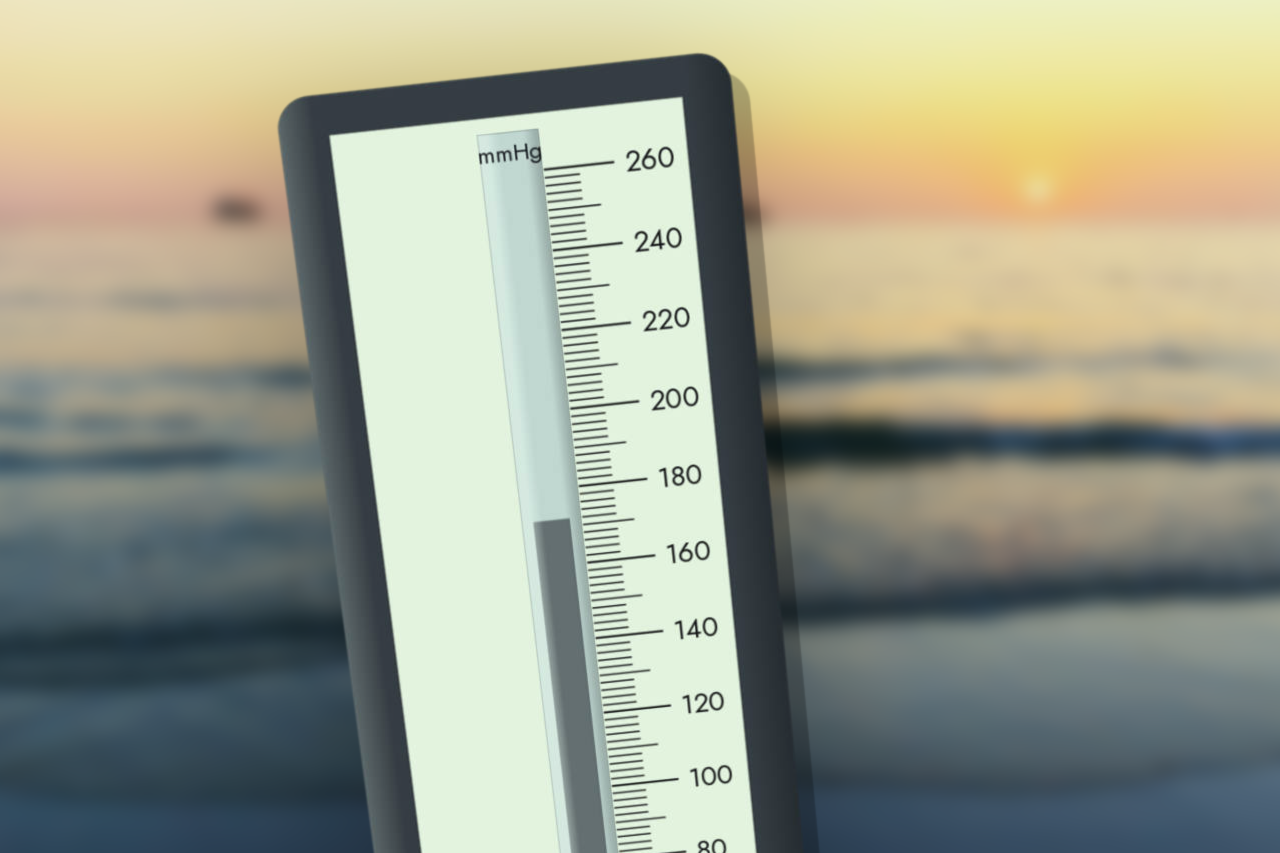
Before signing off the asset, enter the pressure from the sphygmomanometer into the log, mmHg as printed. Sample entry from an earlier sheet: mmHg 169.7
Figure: mmHg 172
